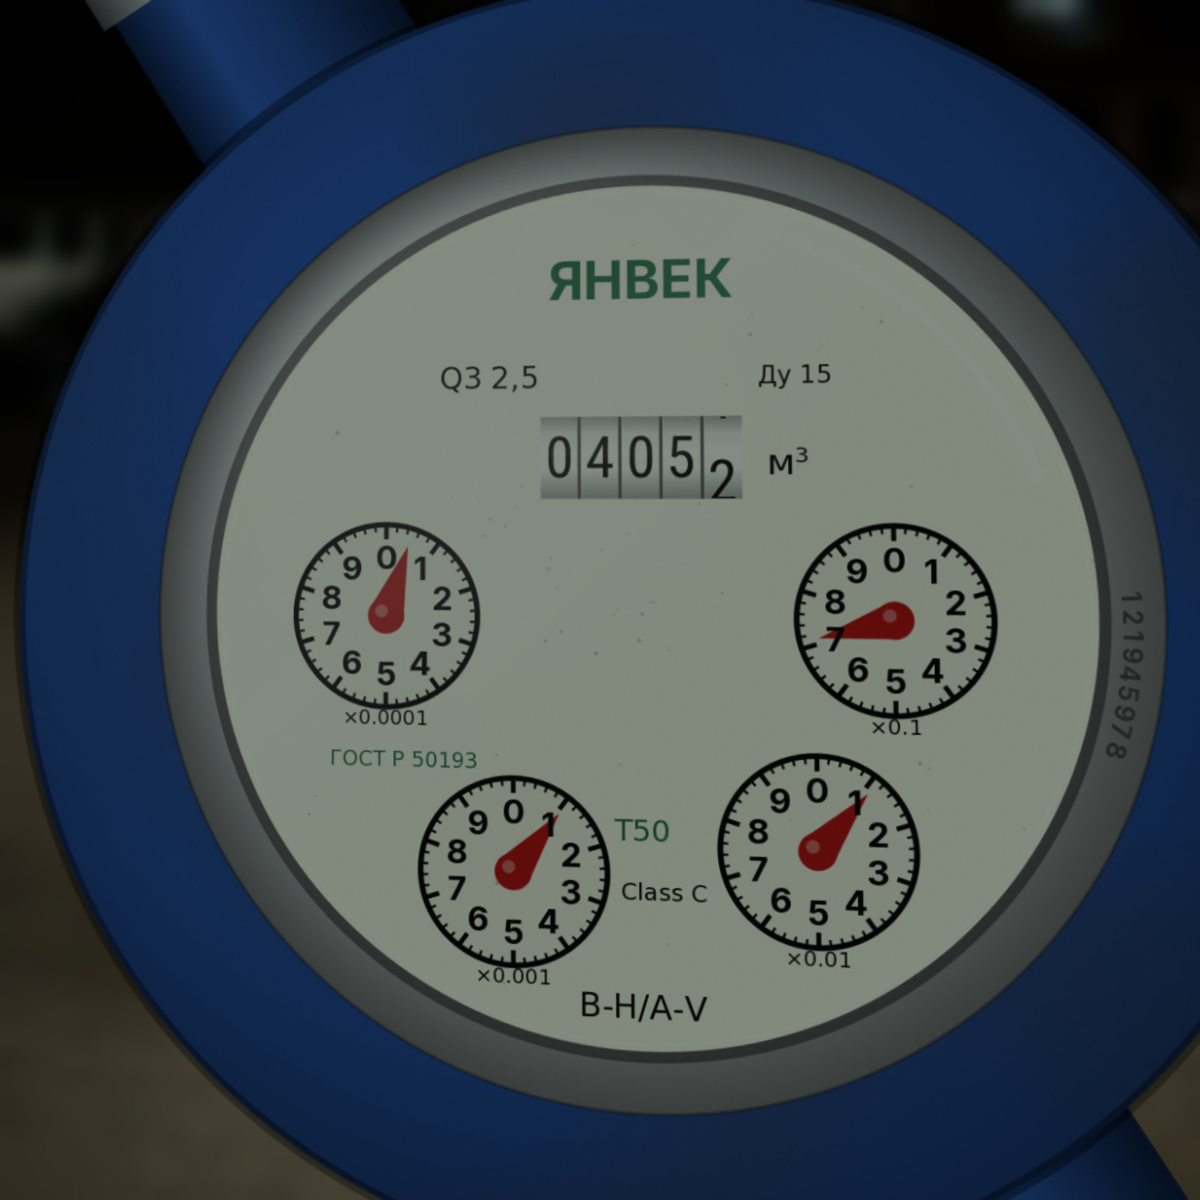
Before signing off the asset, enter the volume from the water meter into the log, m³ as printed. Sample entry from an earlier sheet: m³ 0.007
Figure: m³ 4051.7110
